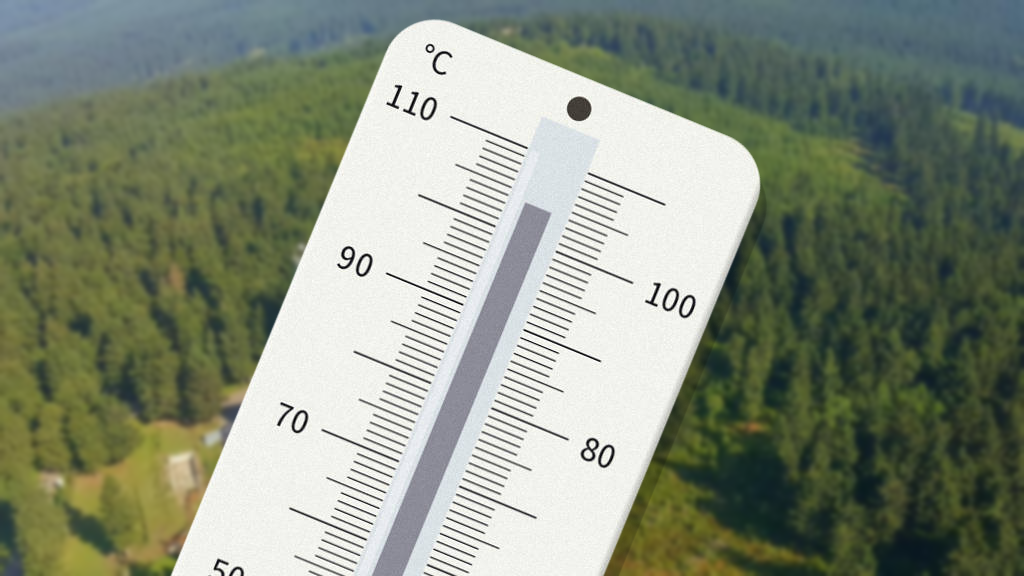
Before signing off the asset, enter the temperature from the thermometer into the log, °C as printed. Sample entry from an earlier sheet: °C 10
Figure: °C 104
